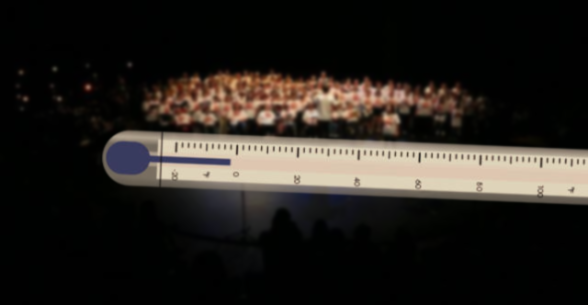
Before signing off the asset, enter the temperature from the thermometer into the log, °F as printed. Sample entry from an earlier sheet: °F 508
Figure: °F -2
